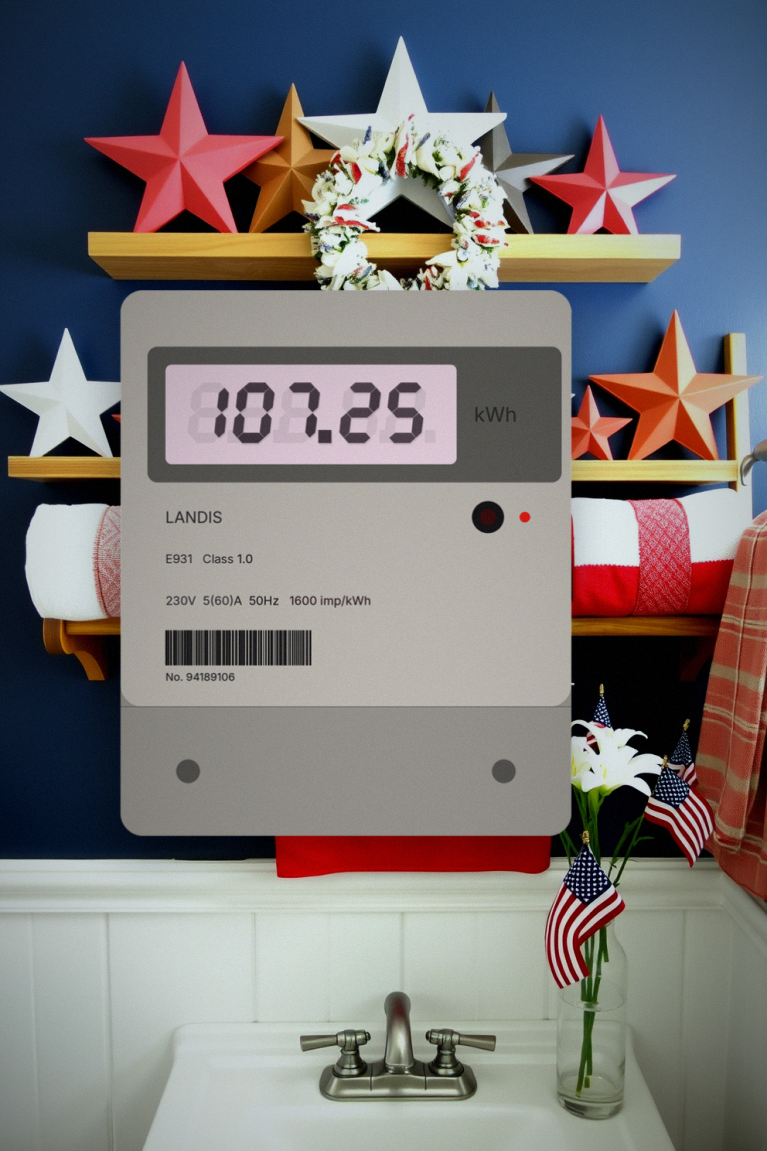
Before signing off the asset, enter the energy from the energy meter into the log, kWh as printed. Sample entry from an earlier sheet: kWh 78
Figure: kWh 107.25
